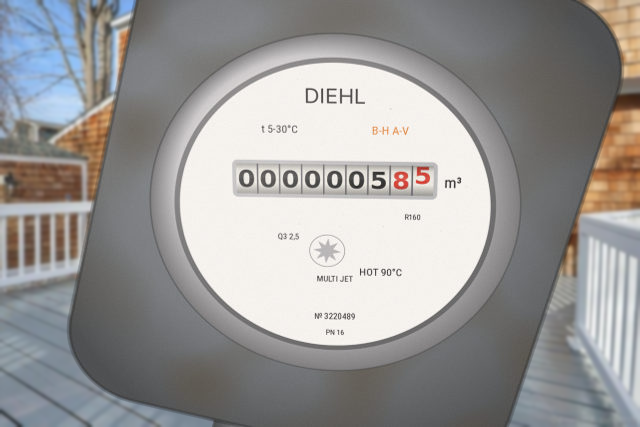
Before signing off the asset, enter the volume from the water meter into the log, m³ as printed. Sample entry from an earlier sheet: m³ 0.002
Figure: m³ 5.85
